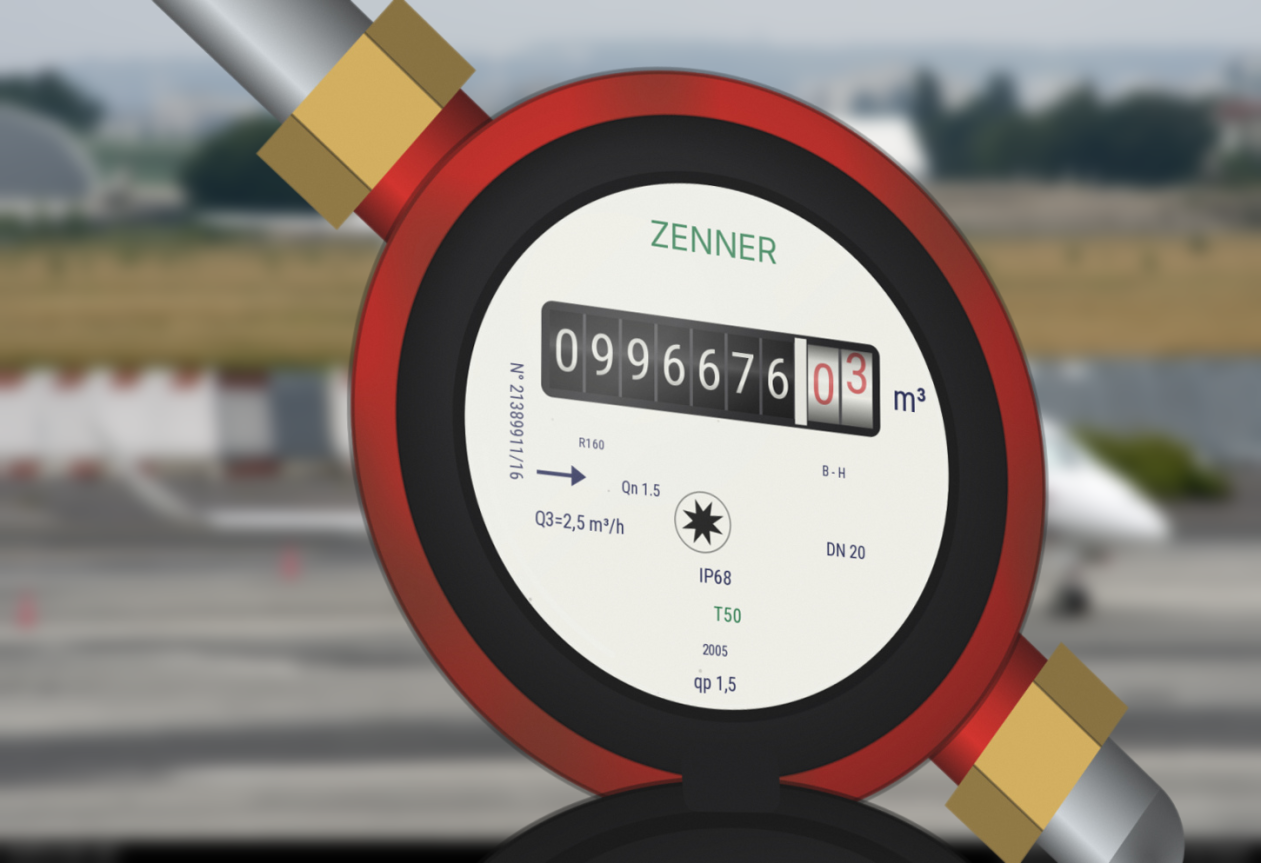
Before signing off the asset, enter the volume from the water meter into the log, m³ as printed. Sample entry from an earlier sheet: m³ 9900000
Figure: m³ 996676.03
